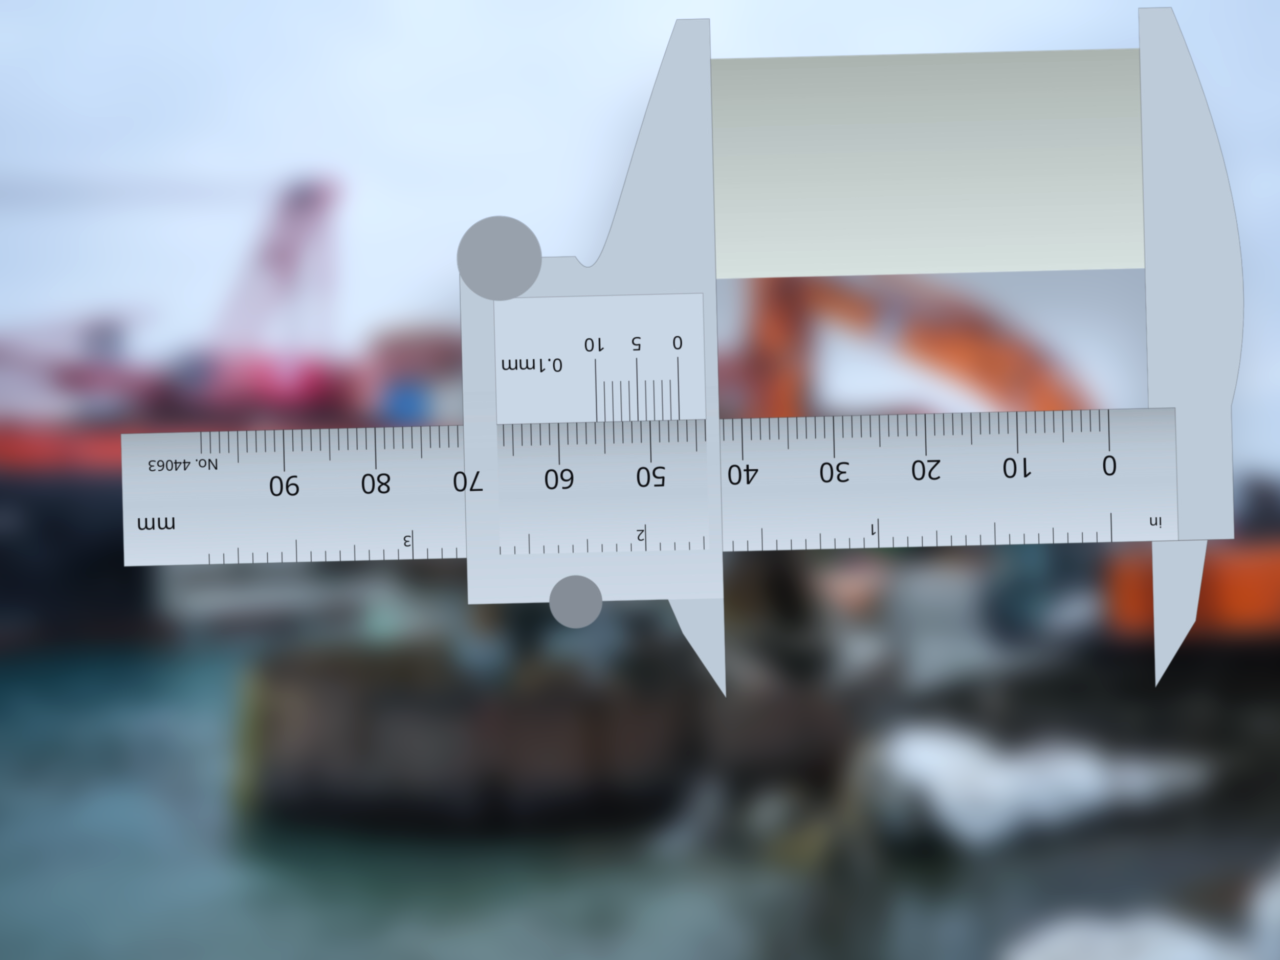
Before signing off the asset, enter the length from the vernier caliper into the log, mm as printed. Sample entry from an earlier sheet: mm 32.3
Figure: mm 46.8
